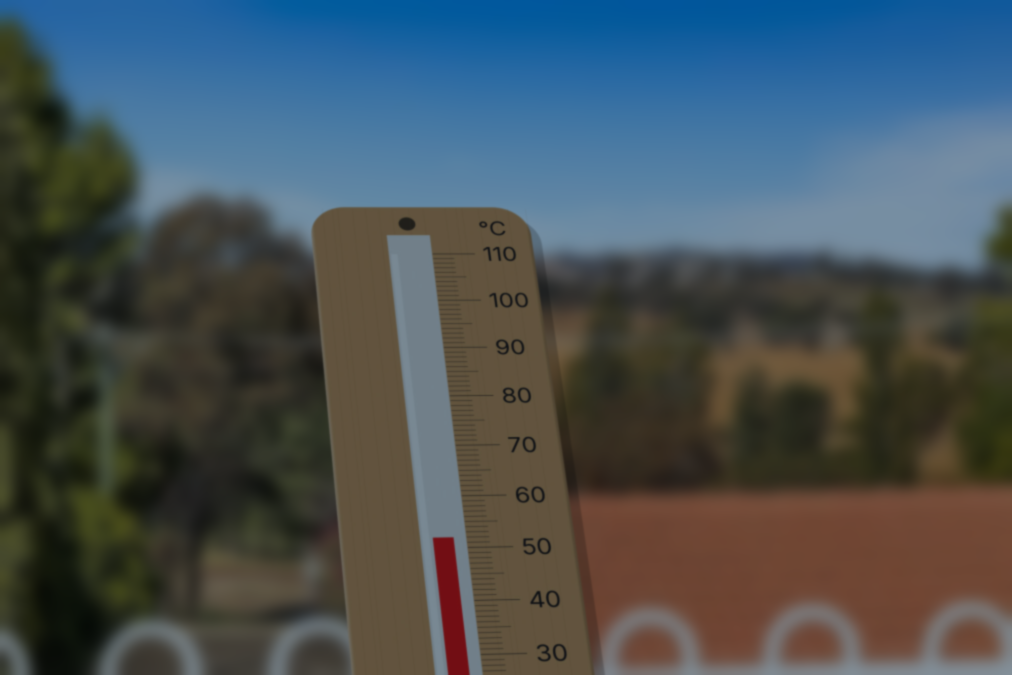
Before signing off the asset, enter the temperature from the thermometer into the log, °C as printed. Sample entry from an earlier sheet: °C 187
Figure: °C 52
